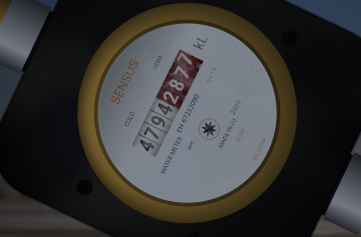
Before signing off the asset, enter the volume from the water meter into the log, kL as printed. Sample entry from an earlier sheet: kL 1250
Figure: kL 4794.2877
